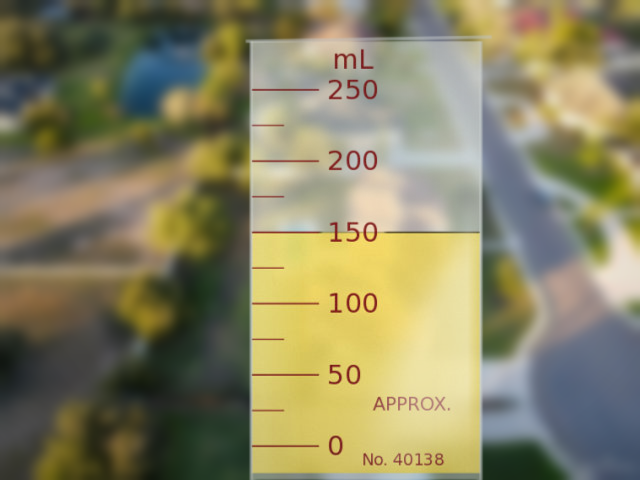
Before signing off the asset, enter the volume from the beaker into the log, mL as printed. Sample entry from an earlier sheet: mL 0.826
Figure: mL 150
